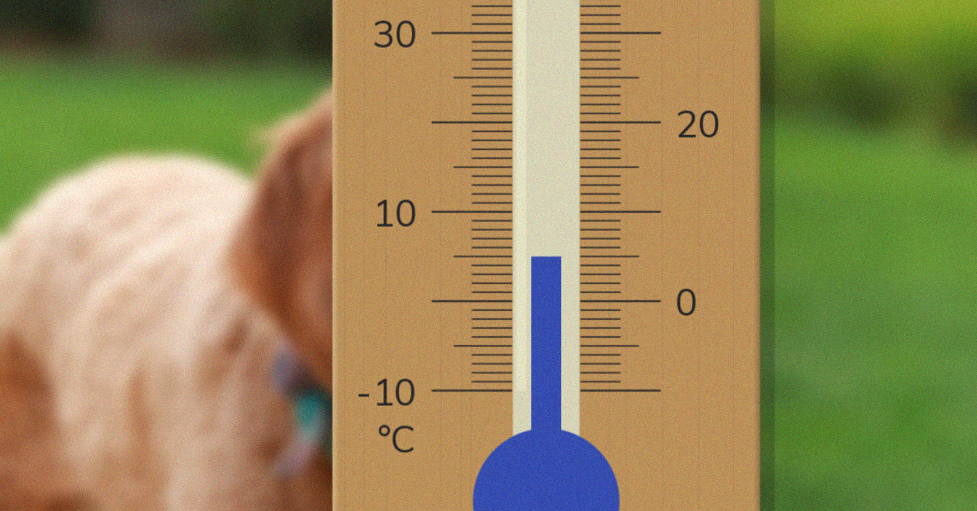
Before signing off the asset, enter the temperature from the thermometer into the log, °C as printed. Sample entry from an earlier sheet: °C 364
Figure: °C 5
